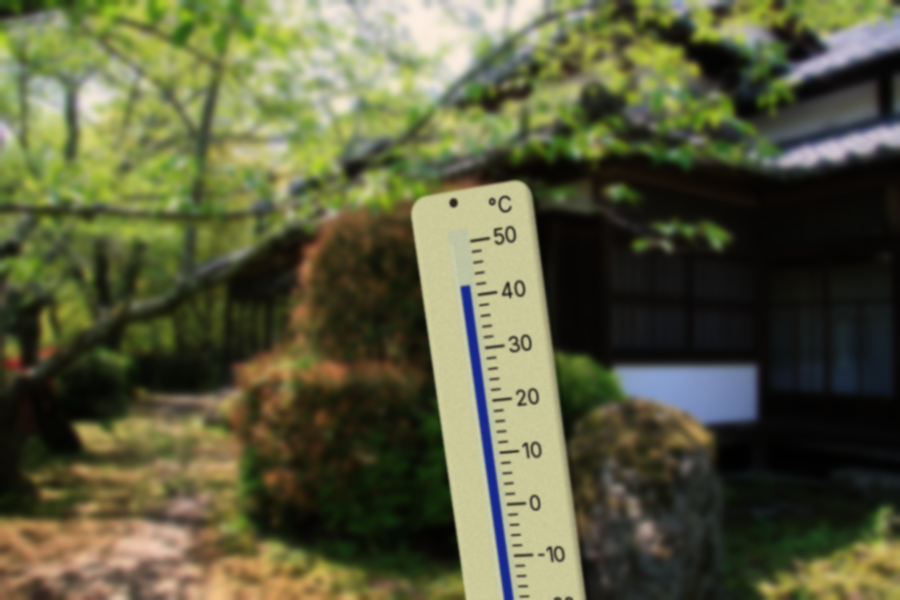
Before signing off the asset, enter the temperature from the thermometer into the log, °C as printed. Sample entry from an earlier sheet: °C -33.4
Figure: °C 42
